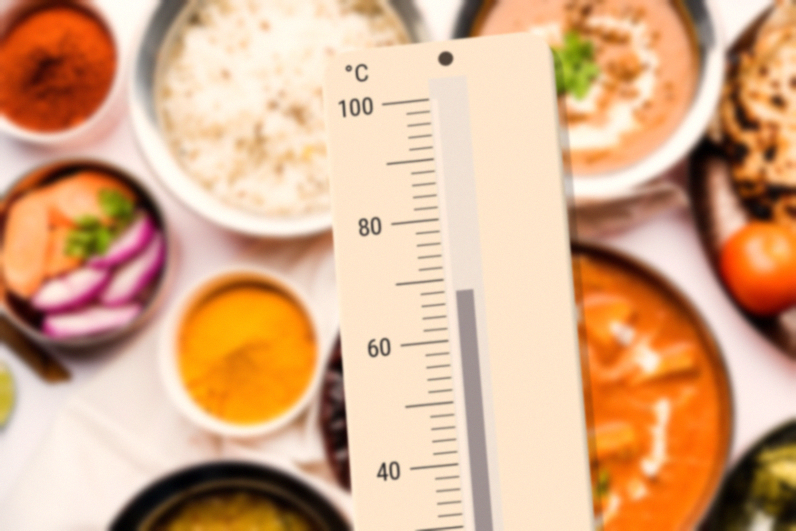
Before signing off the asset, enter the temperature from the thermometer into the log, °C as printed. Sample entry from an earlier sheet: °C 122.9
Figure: °C 68
